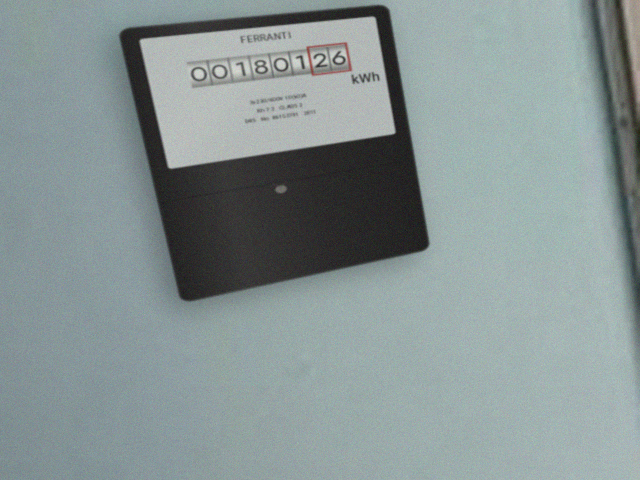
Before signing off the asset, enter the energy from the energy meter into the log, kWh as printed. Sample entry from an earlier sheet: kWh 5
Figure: kWh 1801.26
